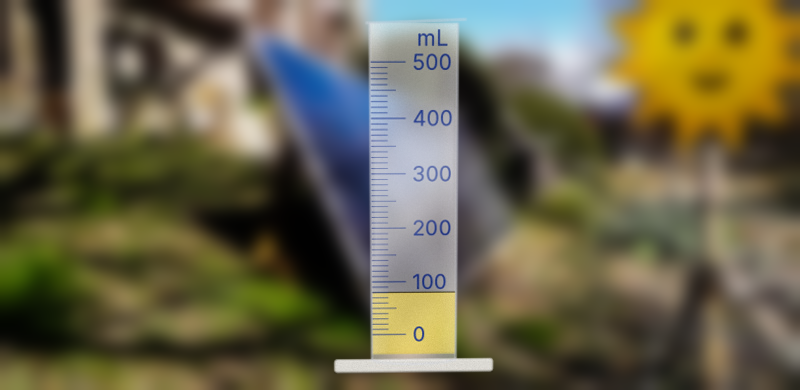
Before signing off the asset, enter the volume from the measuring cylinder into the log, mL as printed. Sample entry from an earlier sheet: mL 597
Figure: mL 80
